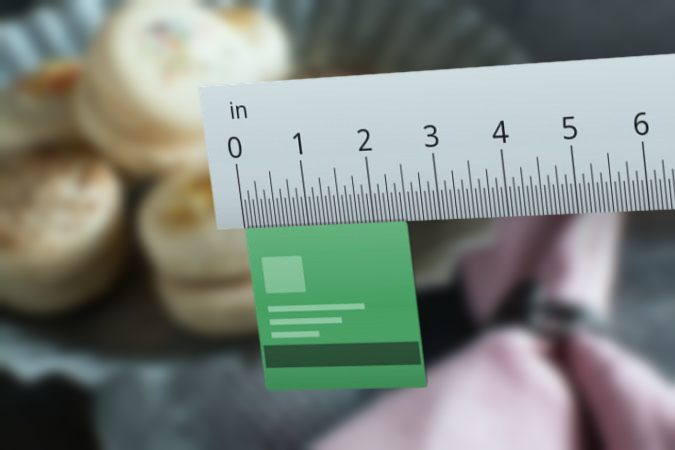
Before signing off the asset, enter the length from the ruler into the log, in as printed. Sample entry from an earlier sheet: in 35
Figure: in 2.5
